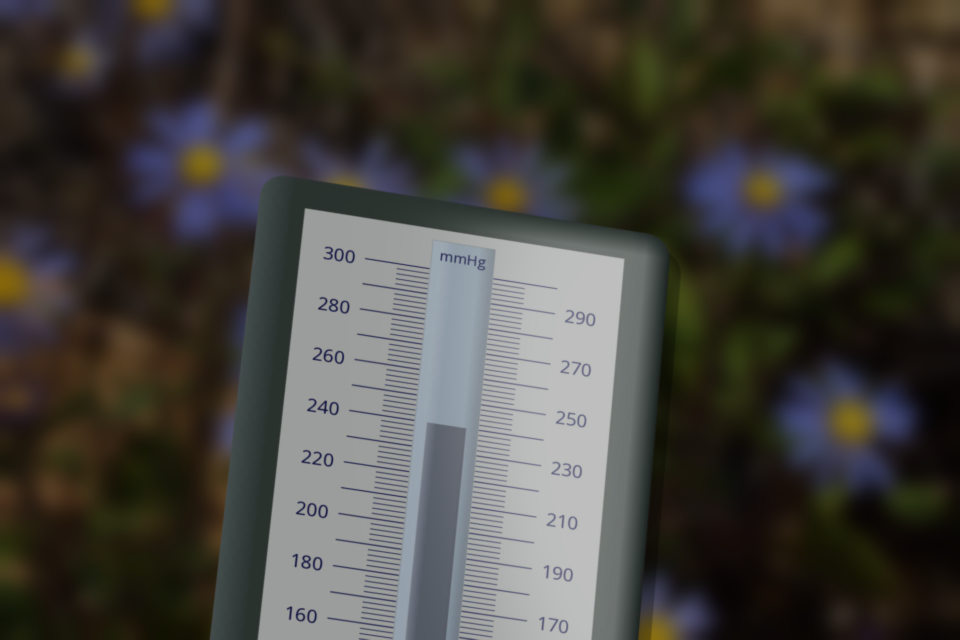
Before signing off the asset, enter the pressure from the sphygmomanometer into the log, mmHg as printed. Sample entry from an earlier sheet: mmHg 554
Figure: mmHg 240
